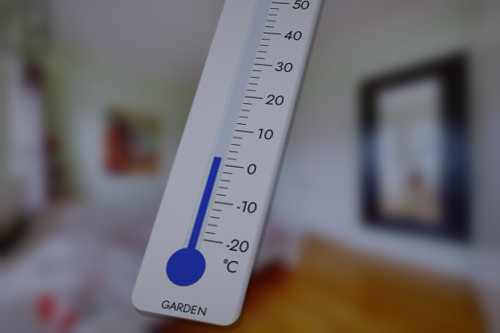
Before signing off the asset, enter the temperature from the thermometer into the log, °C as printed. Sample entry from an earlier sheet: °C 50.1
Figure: °C 2
